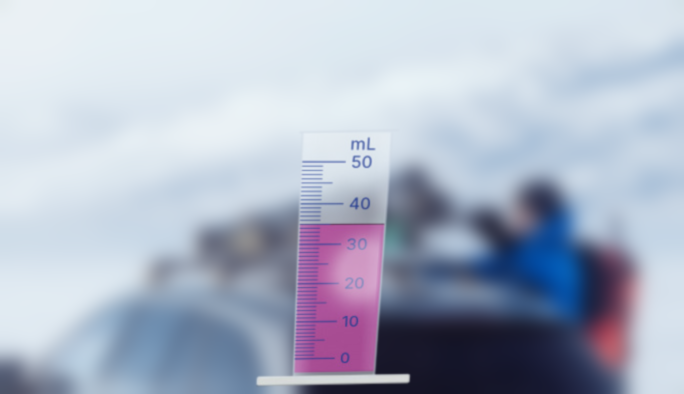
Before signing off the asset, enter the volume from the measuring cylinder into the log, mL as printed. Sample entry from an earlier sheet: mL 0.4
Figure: mL 35
